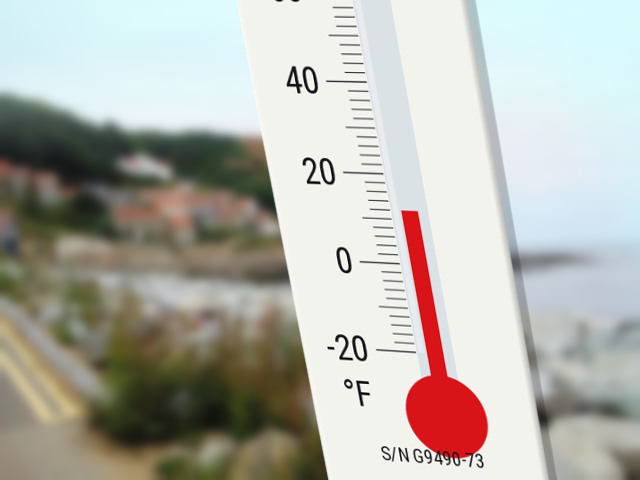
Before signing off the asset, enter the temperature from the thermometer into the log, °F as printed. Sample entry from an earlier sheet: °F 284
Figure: °F 12
